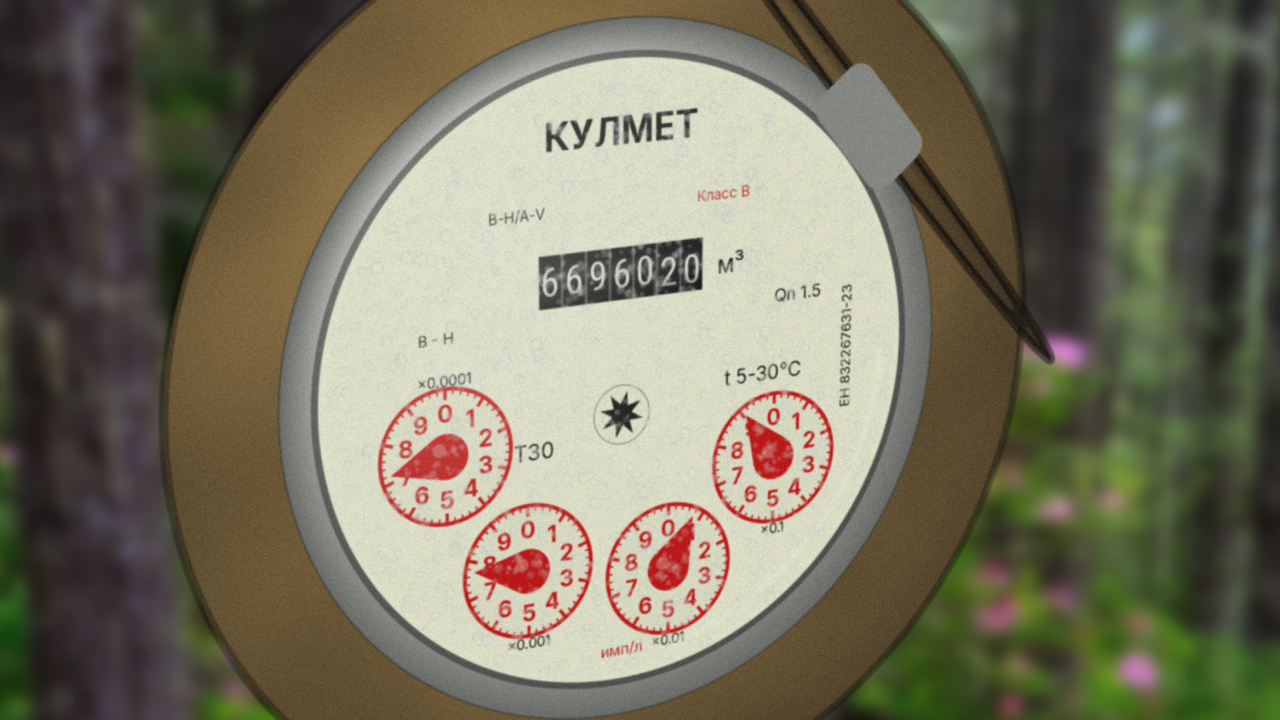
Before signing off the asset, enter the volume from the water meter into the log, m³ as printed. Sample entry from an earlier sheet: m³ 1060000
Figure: m³ 6696019.9077
